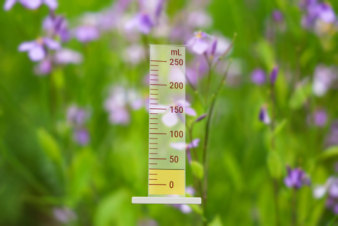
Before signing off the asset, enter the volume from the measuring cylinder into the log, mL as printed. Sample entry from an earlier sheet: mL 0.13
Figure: mL 30
